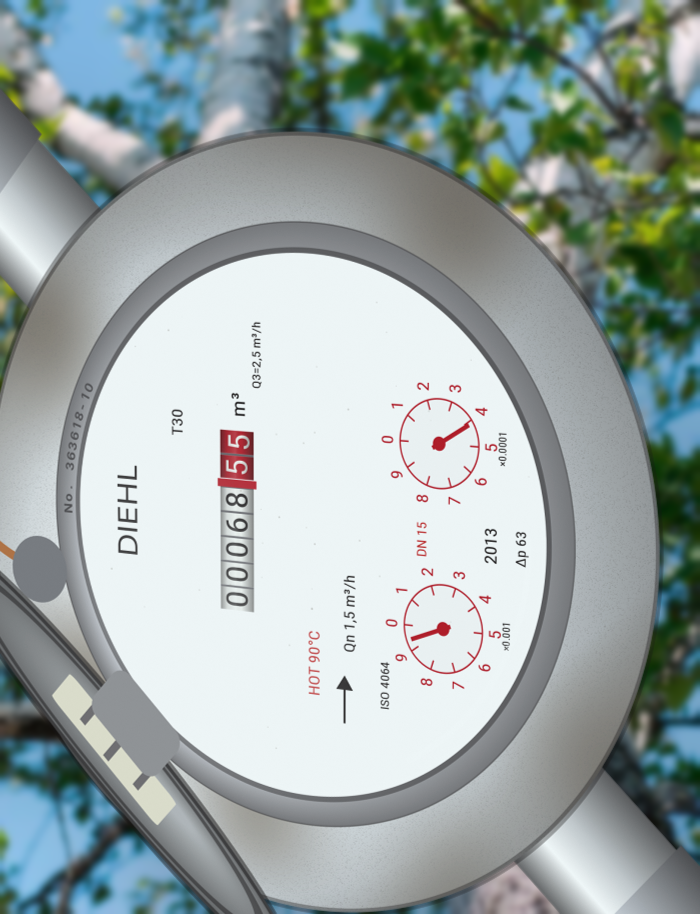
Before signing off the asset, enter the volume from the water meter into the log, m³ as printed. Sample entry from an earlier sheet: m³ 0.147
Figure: m³ 68.5494
